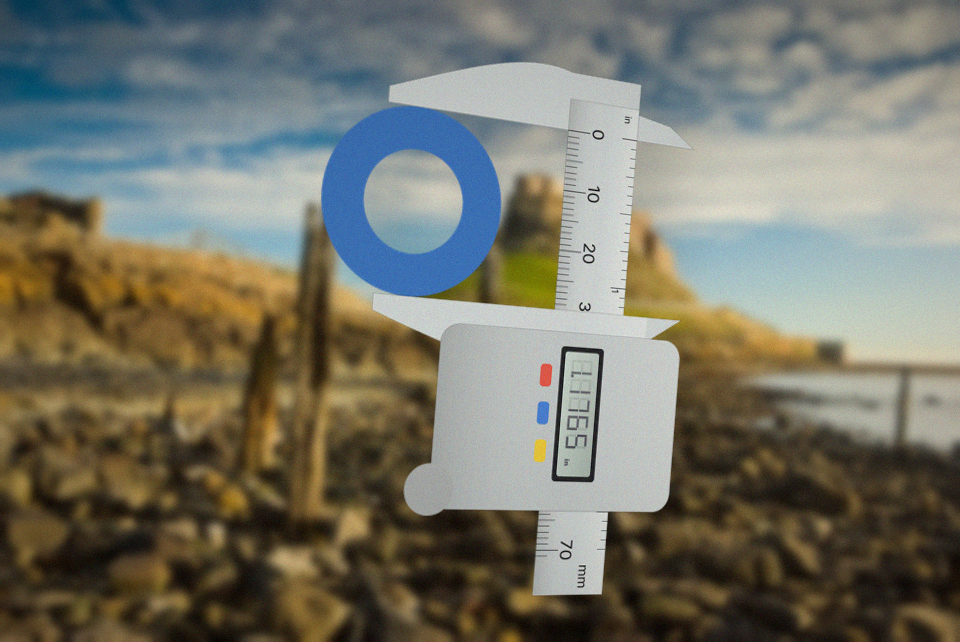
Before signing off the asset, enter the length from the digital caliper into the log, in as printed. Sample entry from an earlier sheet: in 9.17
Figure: in 1.1765
